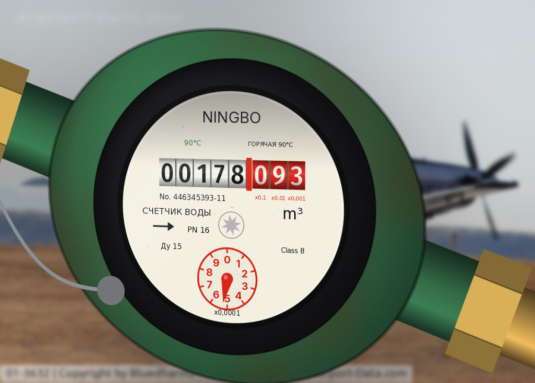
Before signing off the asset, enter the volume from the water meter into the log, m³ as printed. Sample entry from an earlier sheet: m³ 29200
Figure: m³ 178.0935
